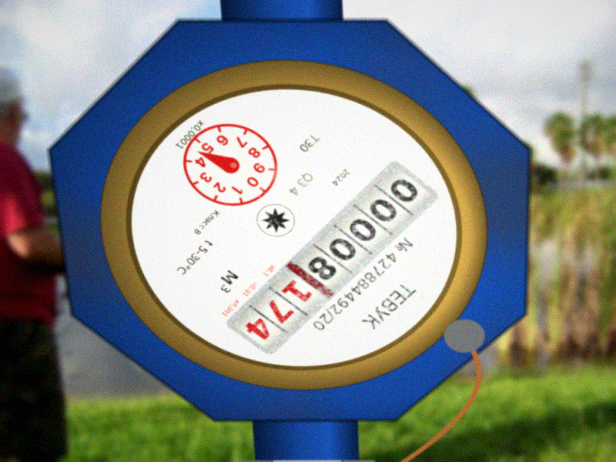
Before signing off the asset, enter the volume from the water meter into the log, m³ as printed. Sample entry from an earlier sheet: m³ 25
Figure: m³ 8.1744
